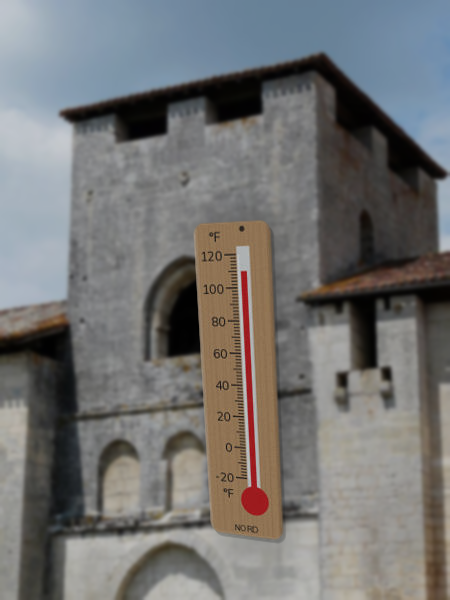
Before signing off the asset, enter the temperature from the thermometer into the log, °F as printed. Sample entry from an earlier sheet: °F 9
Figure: °F 110
